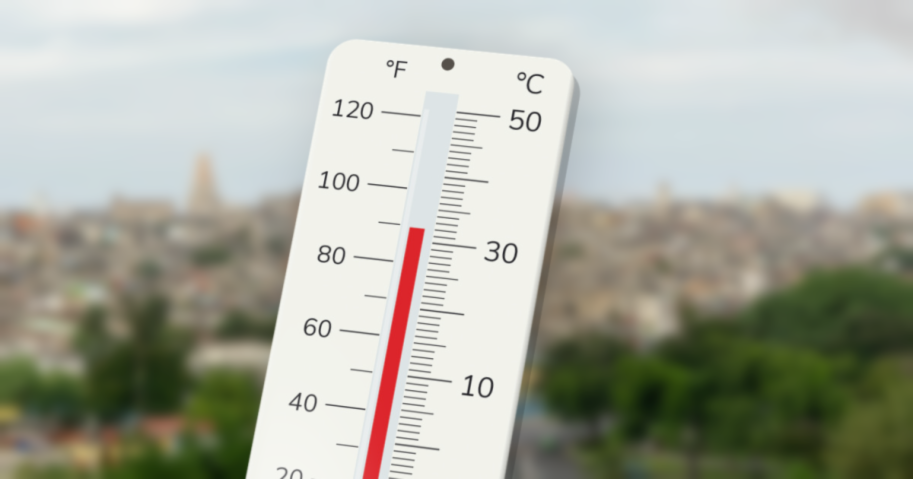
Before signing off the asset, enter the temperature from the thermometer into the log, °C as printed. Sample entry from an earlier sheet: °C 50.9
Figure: °C 32
